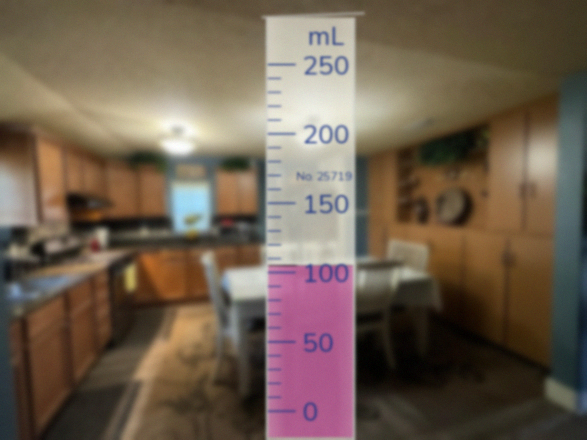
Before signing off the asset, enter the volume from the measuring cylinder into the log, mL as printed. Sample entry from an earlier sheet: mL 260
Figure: mL 105
